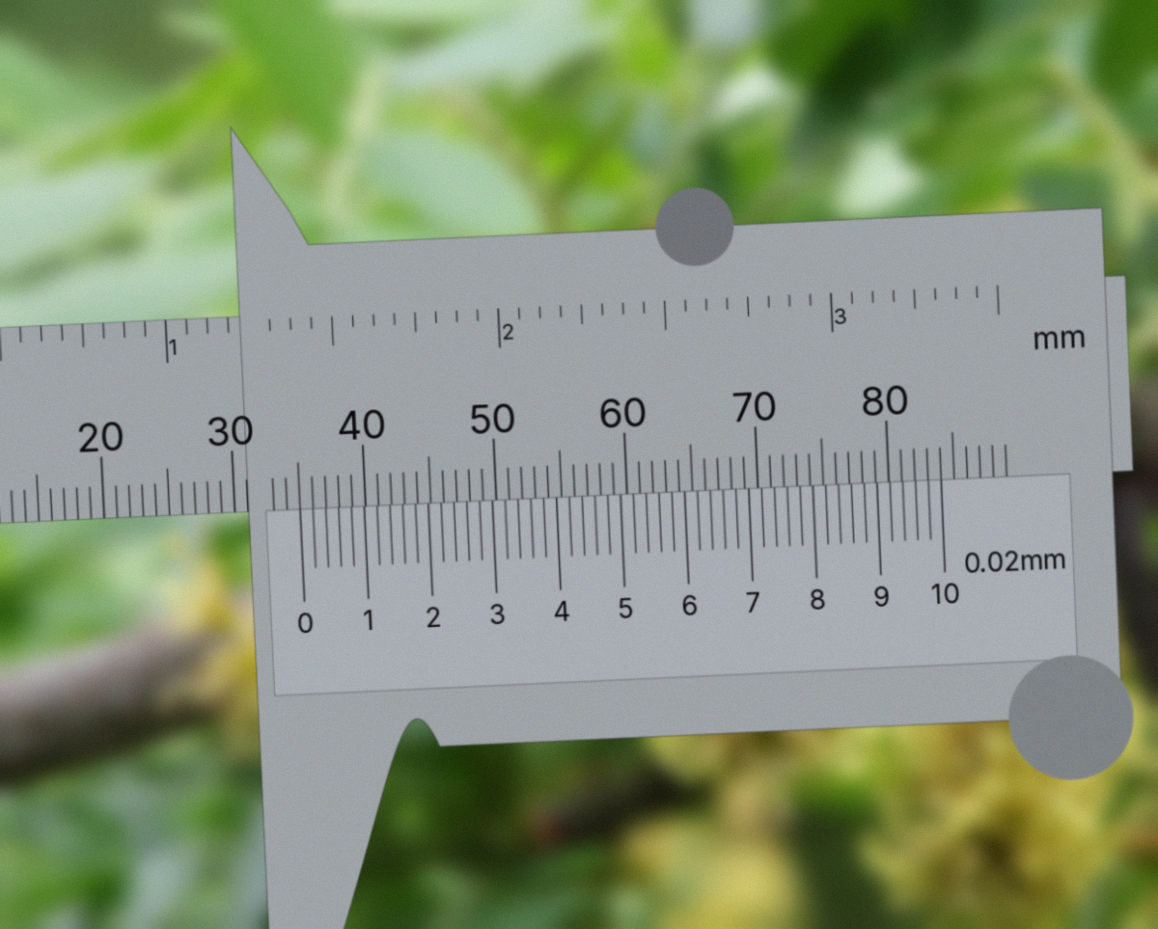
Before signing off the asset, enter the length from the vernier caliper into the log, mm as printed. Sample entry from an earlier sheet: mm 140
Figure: mm 35.0
